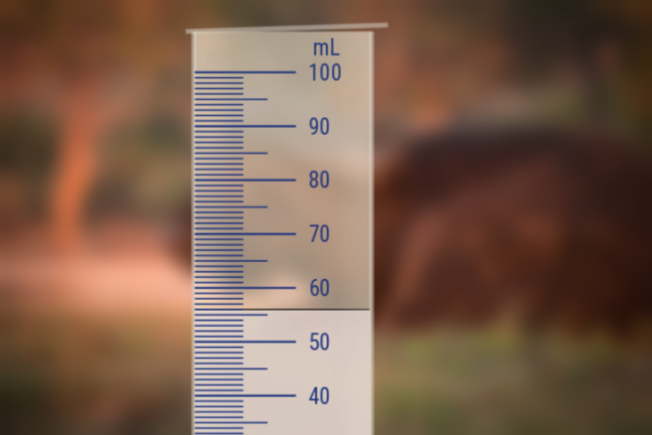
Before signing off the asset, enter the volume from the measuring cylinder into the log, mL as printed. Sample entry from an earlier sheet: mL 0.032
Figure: mL 56
